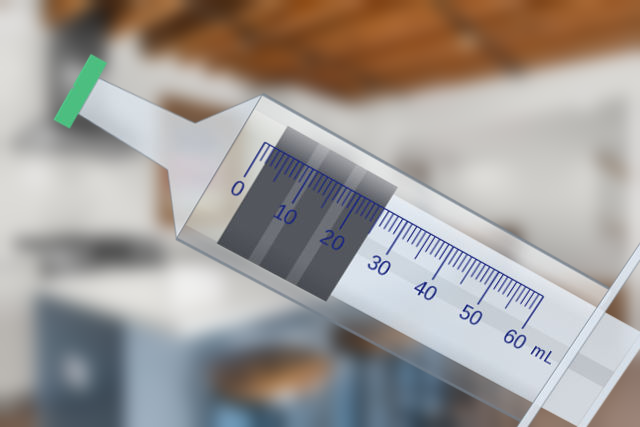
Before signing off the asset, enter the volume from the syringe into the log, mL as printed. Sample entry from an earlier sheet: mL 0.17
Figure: mL 2
